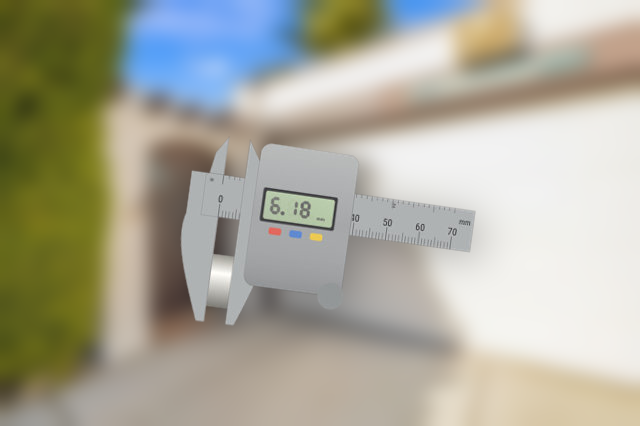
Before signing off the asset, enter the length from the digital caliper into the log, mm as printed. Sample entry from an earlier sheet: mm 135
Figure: mm 6.18
